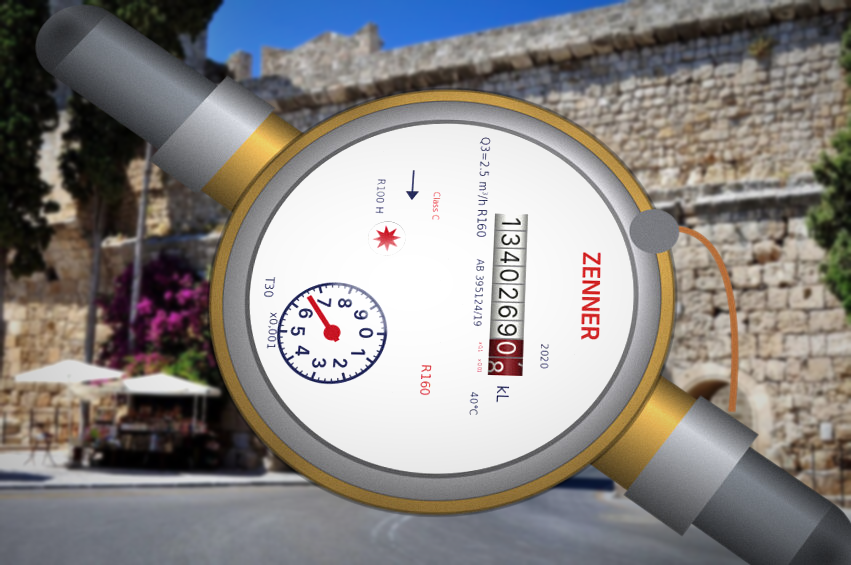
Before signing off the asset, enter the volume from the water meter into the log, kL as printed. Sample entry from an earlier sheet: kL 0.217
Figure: kL 1340269.076
